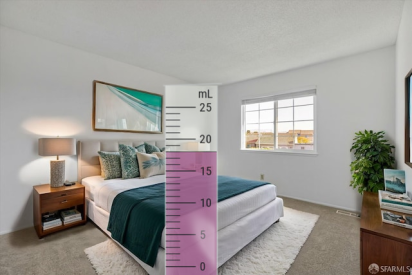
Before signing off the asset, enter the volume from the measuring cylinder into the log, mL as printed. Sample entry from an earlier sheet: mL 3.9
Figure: mL 18
